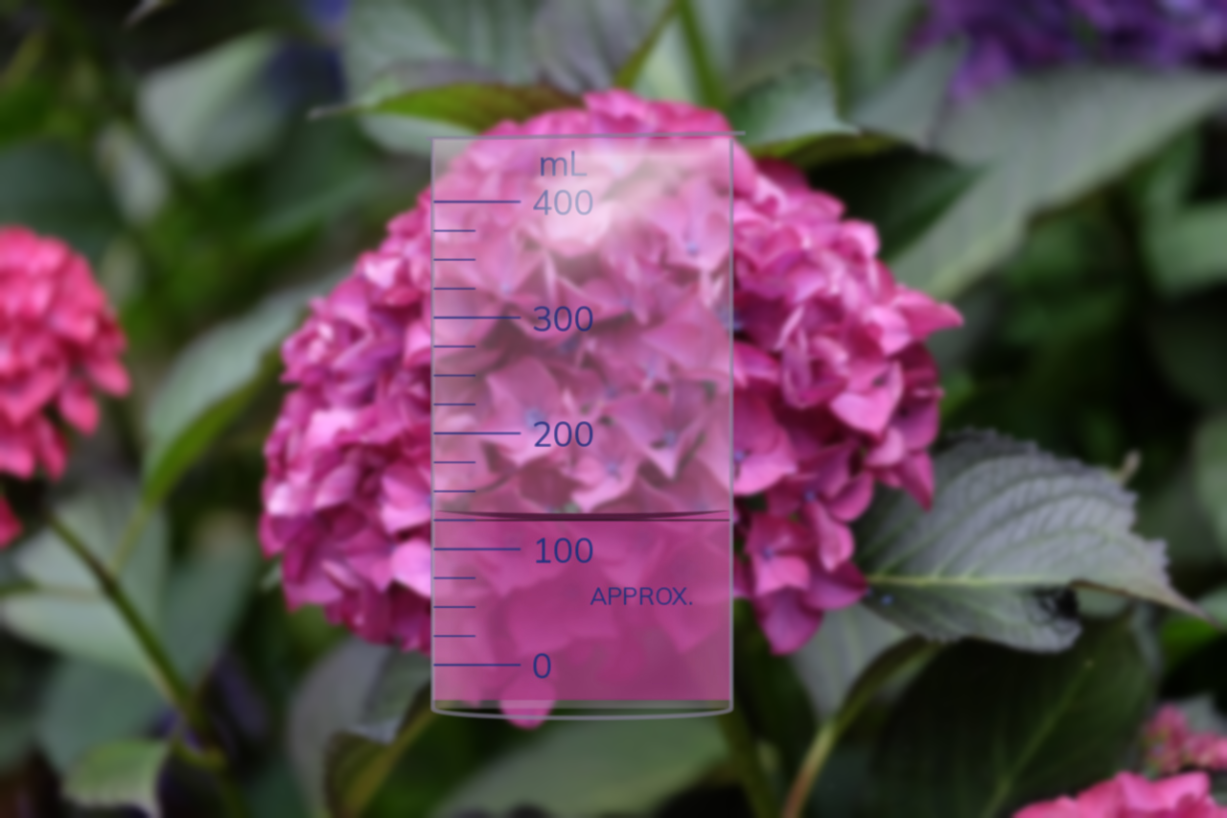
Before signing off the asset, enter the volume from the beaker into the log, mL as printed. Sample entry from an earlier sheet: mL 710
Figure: mL 125
